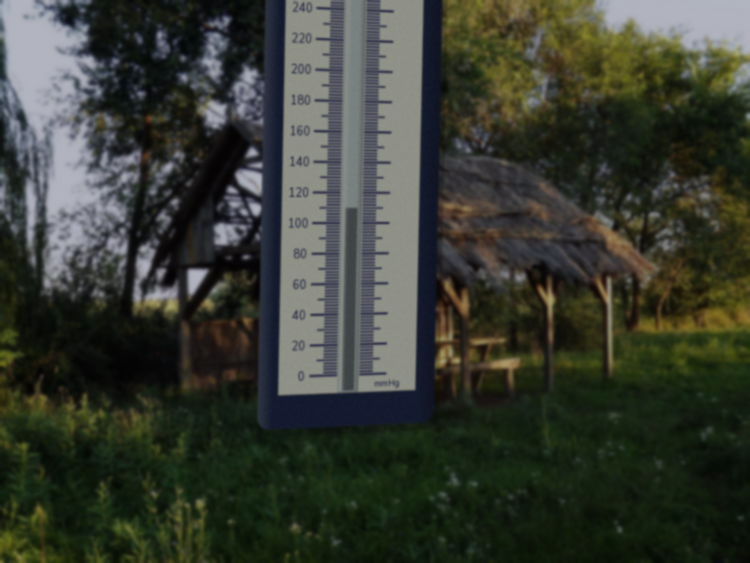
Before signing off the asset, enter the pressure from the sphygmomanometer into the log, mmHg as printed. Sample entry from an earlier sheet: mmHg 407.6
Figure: mmHg 110
